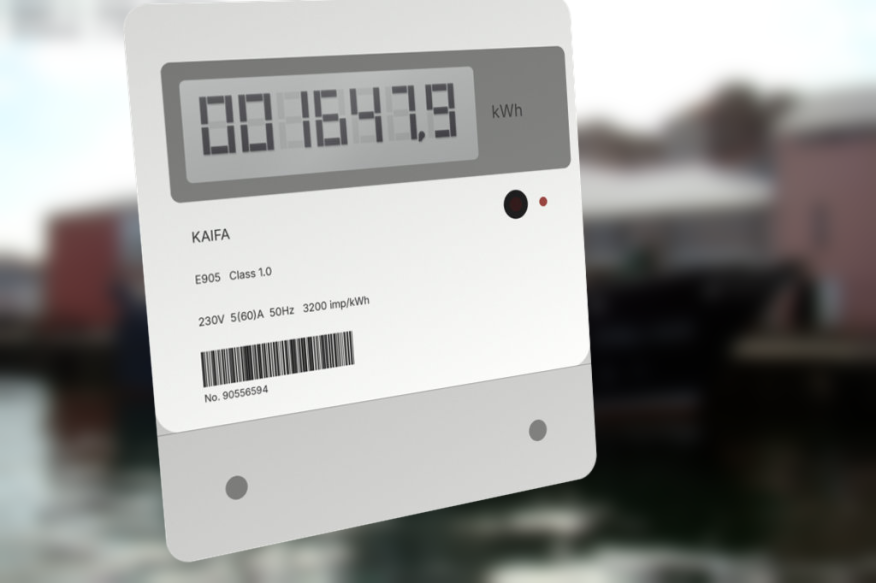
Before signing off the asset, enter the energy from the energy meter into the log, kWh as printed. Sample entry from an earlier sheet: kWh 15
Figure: kWh 1647.9
